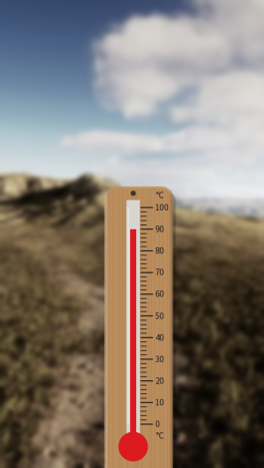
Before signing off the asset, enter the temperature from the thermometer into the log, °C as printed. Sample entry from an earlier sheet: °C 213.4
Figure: °C 90
